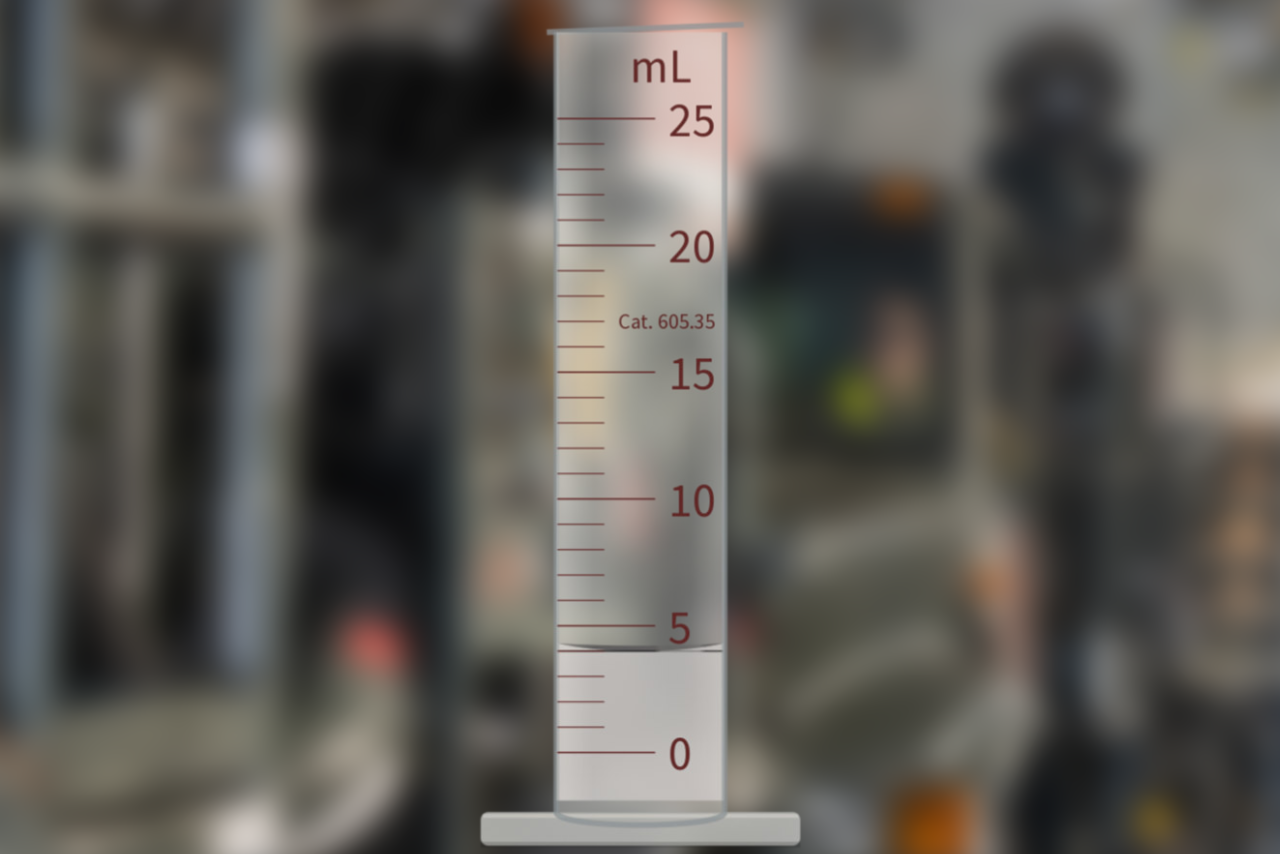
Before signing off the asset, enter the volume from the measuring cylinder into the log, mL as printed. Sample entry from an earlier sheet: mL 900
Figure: mL 4
